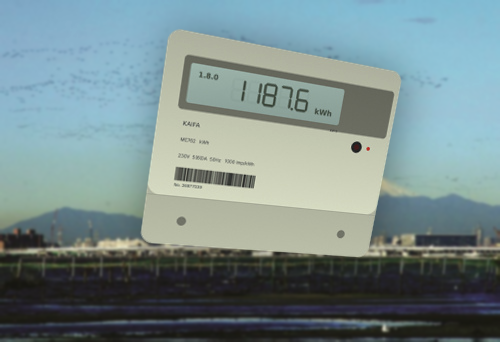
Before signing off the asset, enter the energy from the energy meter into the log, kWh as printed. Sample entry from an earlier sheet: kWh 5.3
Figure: kWh 1187.6
